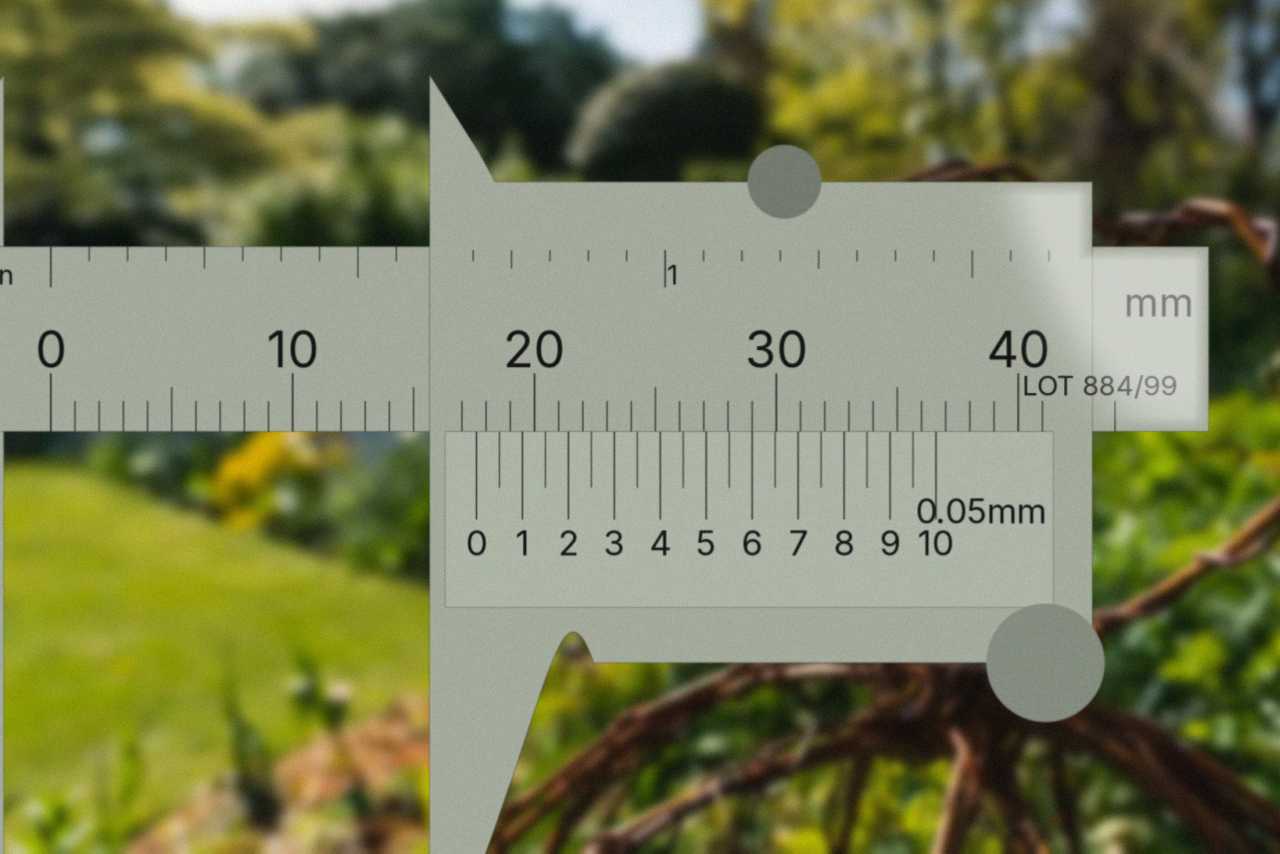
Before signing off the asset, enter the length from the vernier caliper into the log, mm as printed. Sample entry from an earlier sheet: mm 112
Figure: mm 17.6
